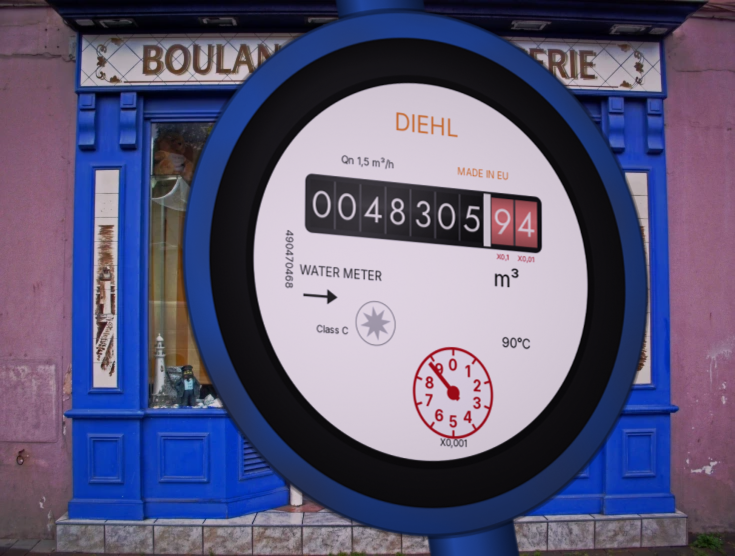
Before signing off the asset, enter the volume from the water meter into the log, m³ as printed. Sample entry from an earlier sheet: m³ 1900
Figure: m³ 48305.948
